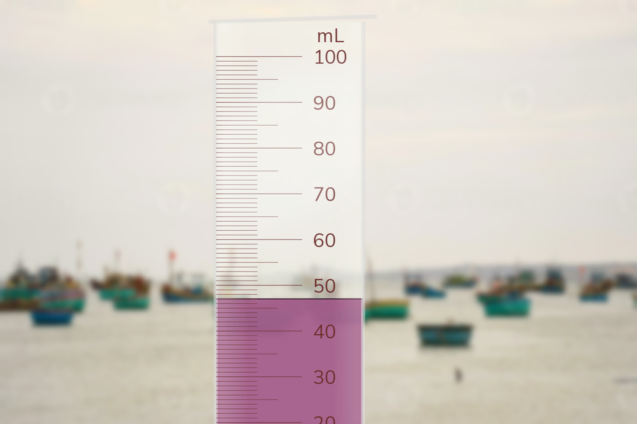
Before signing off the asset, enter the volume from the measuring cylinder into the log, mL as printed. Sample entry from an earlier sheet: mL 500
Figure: mL 47
